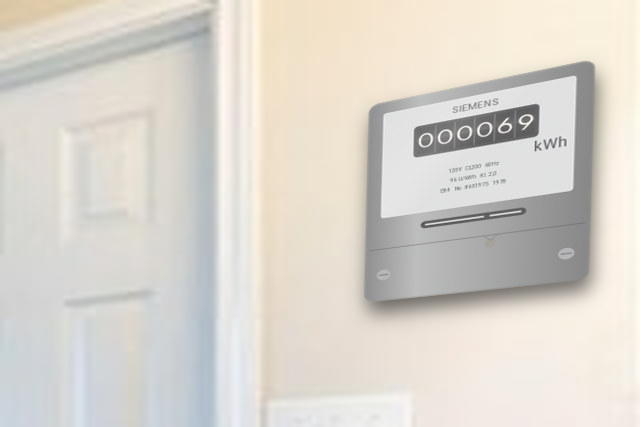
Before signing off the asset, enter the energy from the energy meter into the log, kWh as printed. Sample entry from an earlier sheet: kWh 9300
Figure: kWh 69
